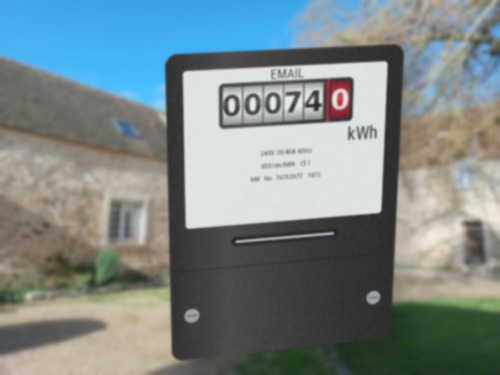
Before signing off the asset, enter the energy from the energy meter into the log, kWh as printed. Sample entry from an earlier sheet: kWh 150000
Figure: kWh 74.0
